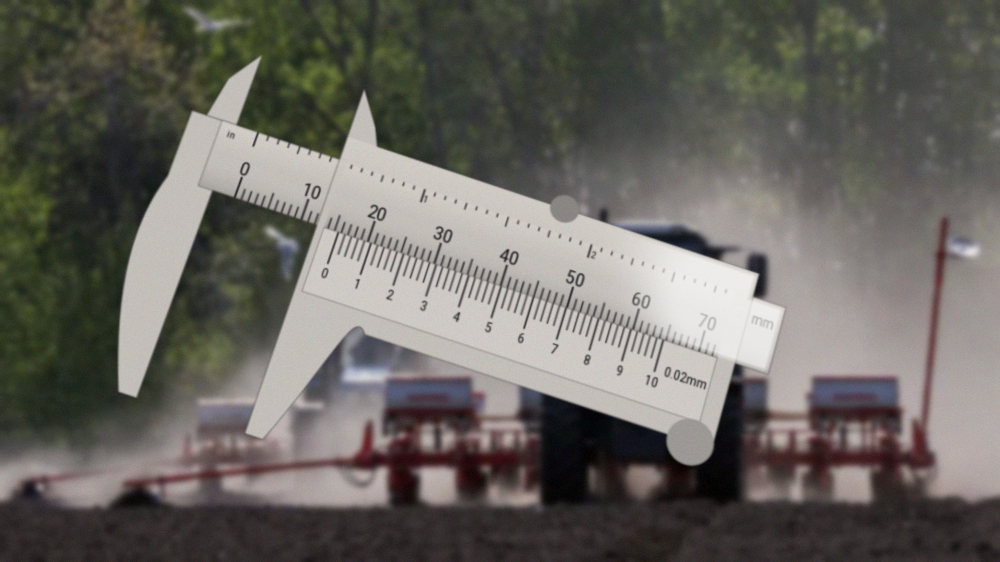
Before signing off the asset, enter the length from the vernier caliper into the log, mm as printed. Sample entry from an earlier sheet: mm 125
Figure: mm 15.6
